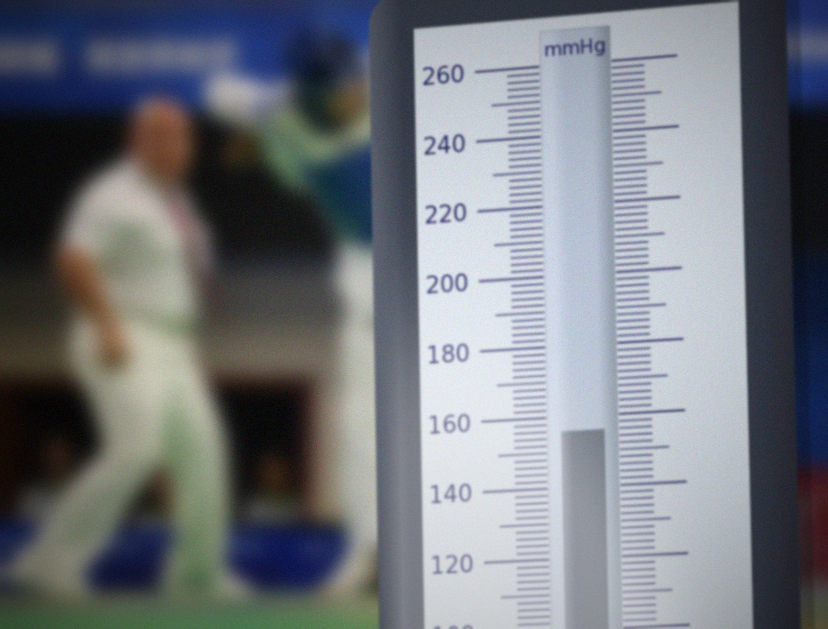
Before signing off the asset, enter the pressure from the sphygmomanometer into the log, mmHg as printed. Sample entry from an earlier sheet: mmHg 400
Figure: mmHg 156
